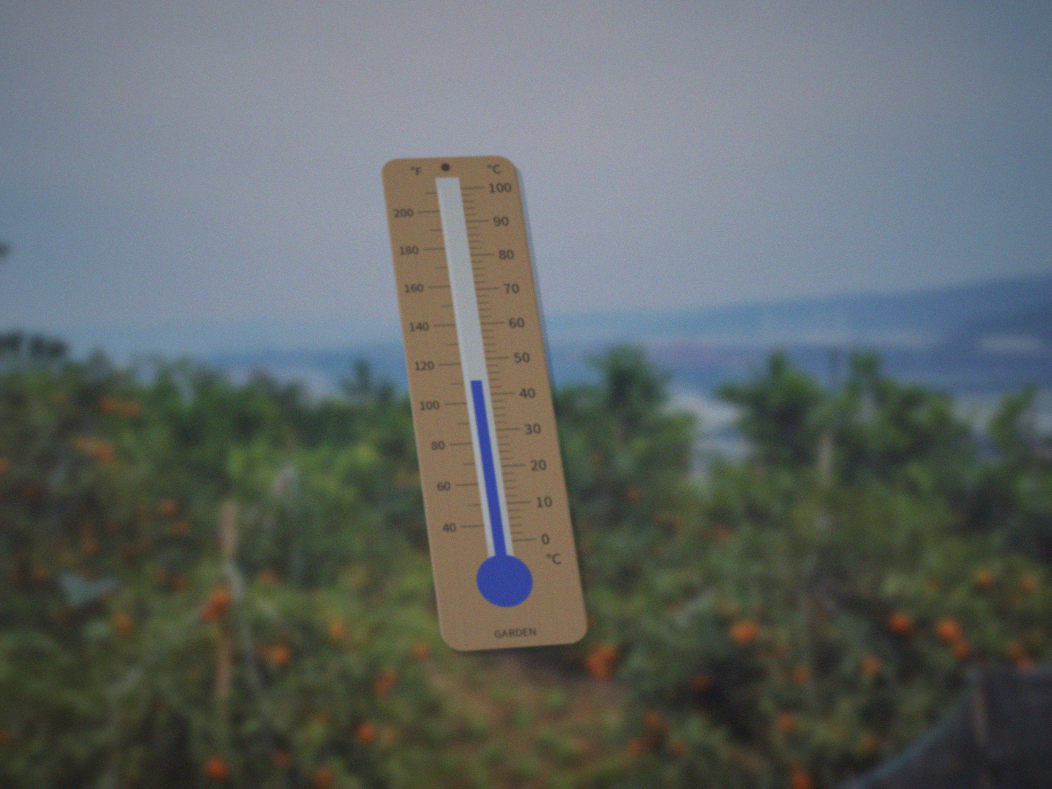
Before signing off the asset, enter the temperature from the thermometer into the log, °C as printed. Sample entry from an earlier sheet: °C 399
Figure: °C 44
